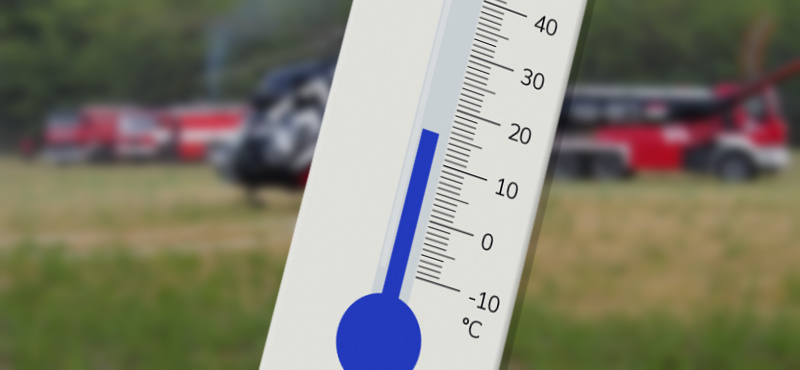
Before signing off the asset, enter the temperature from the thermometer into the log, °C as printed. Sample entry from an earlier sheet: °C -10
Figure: °C 15
